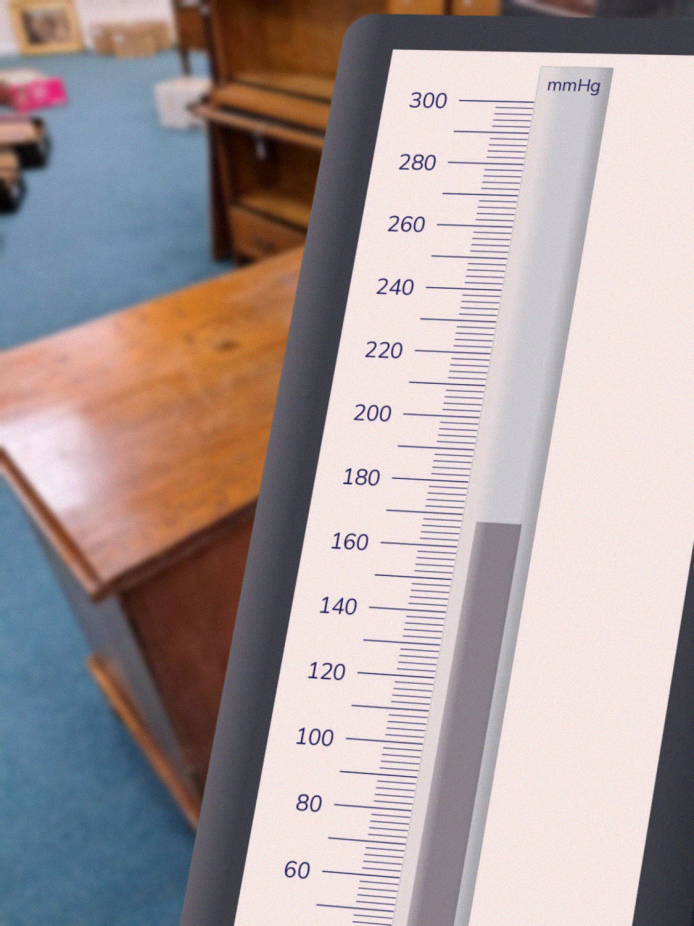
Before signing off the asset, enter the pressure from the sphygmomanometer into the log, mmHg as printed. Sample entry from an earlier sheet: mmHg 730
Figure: mmHg 168
